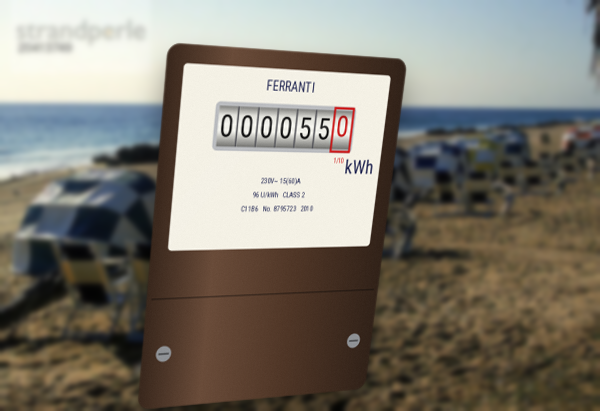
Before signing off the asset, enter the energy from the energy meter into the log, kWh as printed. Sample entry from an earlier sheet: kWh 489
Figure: kWh 55.0
